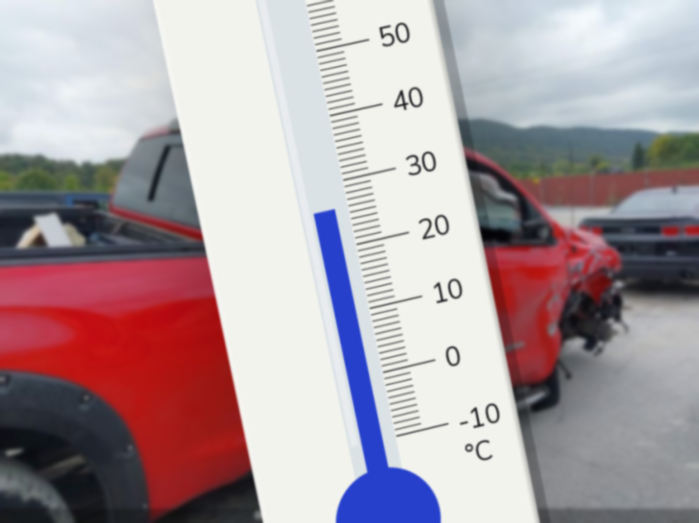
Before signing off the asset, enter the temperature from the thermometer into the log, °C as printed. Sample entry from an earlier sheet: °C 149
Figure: °C 26
